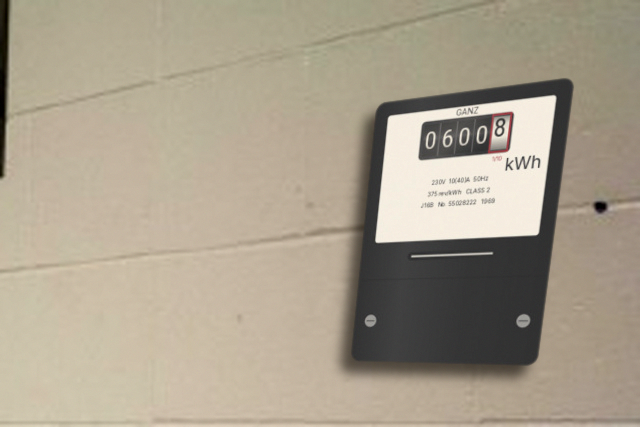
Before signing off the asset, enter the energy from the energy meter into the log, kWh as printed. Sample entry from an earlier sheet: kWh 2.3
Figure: kWh 600.8
